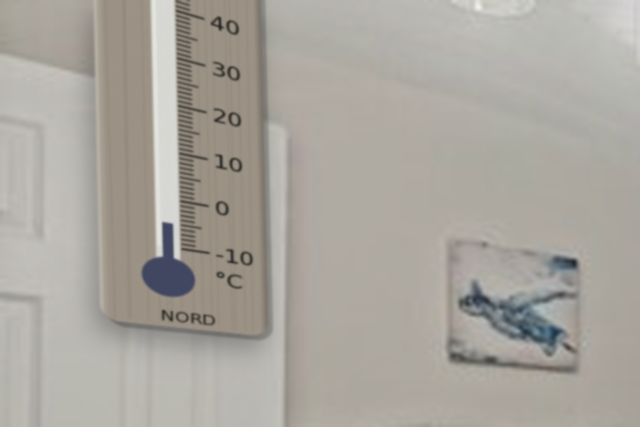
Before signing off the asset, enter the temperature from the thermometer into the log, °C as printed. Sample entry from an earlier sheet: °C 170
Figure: °C -5
